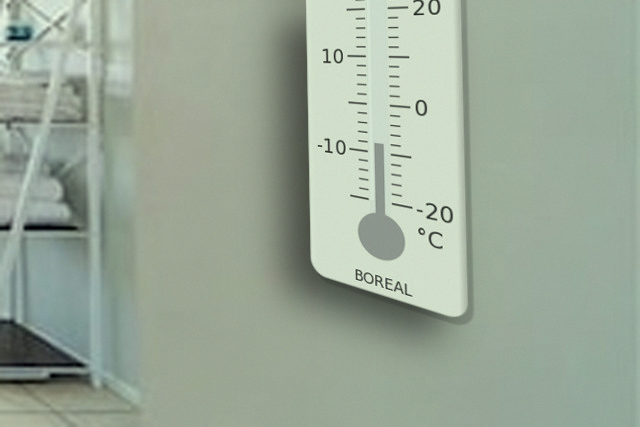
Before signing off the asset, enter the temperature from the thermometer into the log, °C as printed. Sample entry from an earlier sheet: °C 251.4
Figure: °C -8
